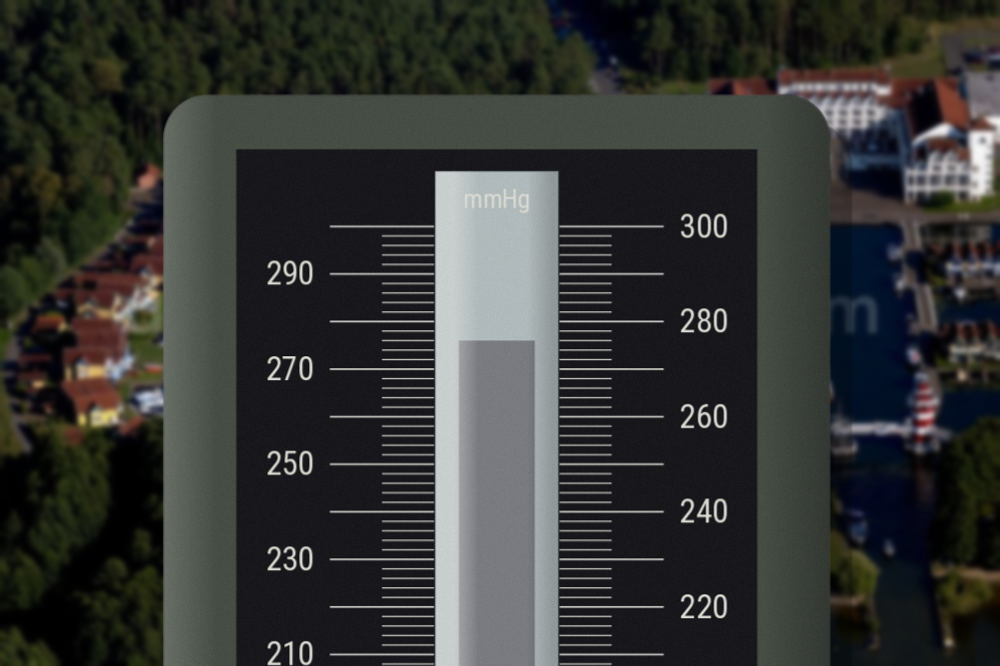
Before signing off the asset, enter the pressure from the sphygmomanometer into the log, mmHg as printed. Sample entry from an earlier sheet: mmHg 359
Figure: mmHg 276
